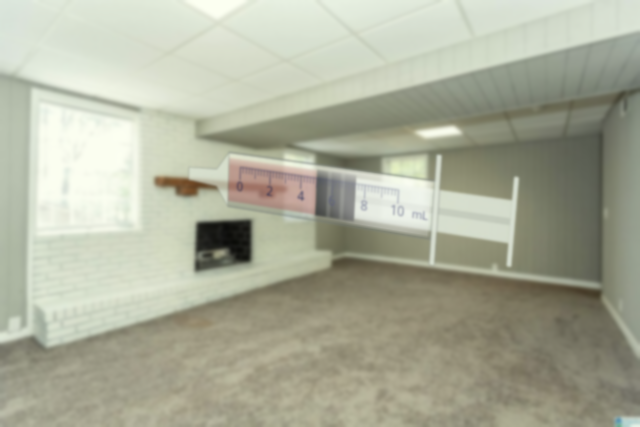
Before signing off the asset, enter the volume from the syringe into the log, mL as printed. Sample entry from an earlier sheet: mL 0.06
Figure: mL 5
